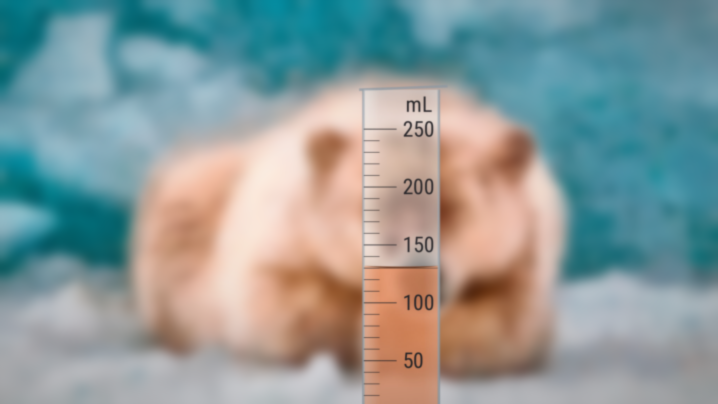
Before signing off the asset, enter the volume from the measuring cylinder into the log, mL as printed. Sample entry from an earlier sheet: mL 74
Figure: mL 130
